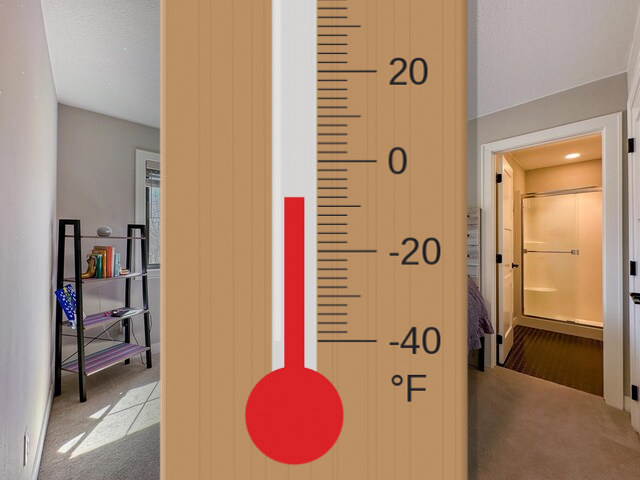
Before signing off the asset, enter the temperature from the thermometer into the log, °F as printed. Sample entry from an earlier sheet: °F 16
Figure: °F -8
